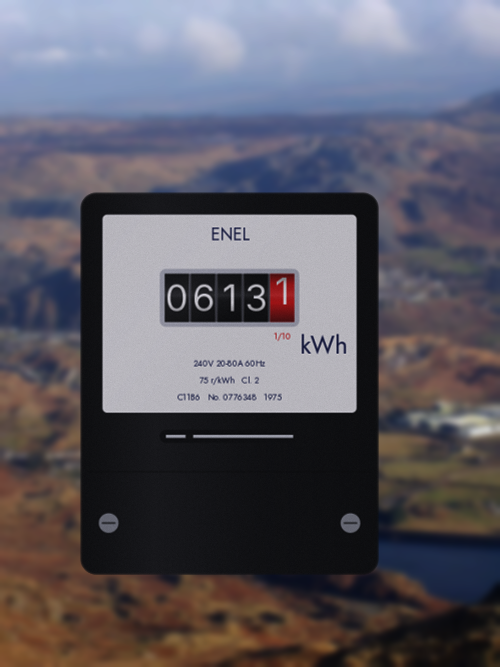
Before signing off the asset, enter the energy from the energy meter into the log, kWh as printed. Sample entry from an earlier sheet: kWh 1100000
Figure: kWh 613.1
